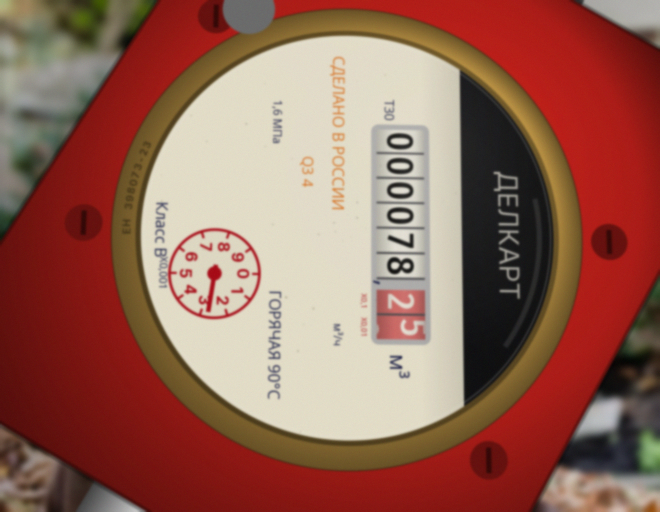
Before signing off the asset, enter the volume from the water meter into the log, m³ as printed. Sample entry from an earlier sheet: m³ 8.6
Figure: m³ 78.252
